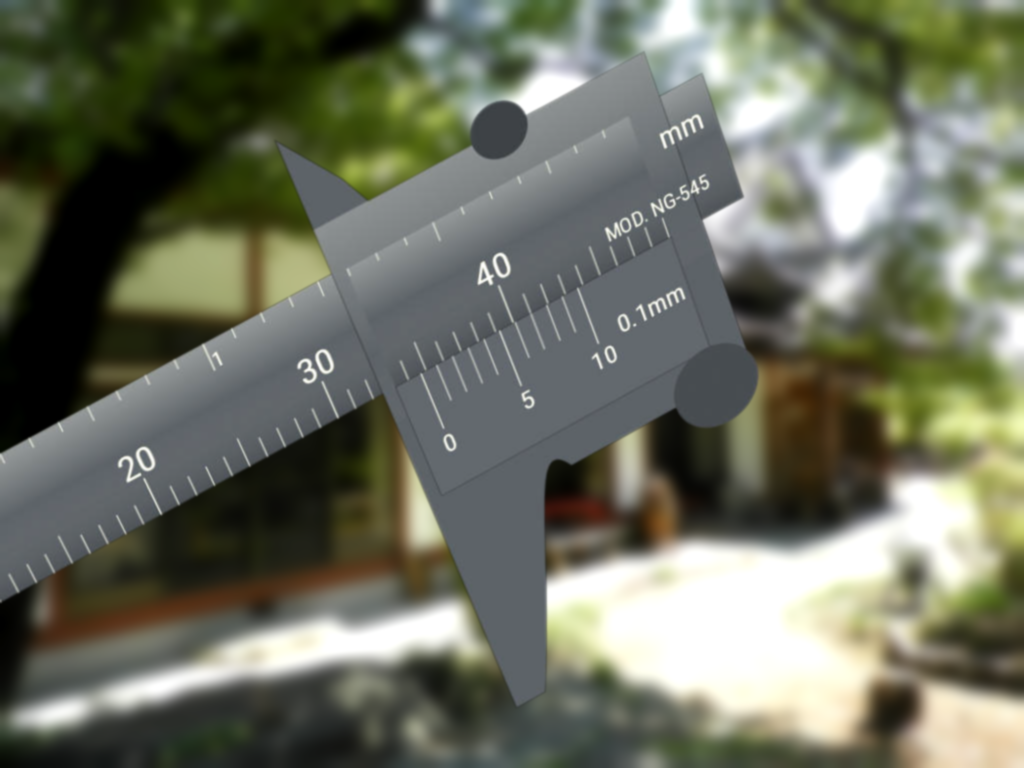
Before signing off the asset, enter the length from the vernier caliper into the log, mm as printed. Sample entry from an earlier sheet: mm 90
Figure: mm 34.7
